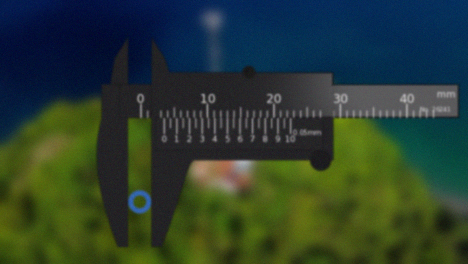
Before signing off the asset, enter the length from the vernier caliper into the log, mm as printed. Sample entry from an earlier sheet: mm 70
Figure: mm 3.5
